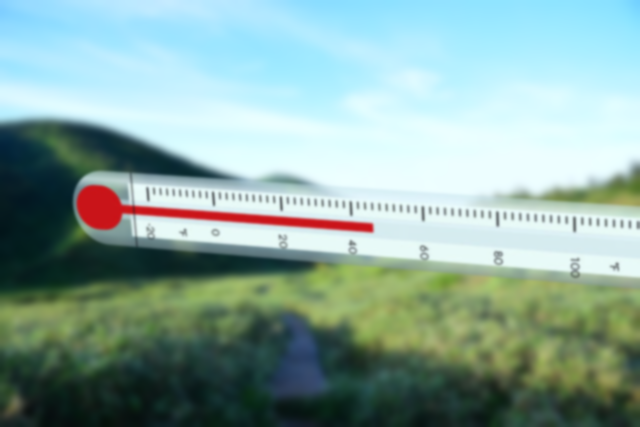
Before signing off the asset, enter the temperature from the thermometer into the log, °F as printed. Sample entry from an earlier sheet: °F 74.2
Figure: °F 46
